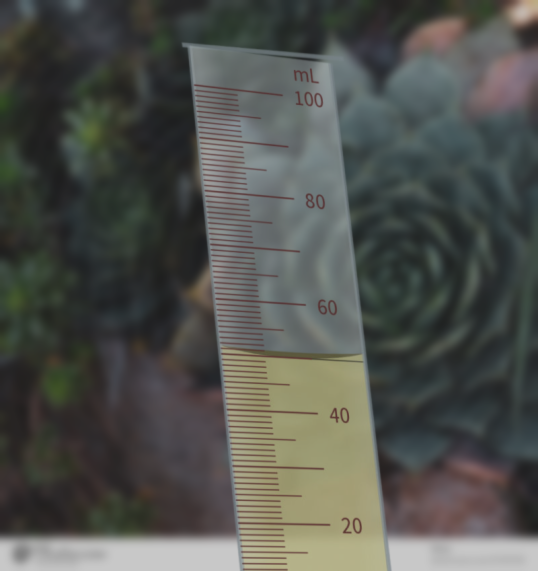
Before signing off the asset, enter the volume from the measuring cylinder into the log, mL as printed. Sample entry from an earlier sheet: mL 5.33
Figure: mL 50
